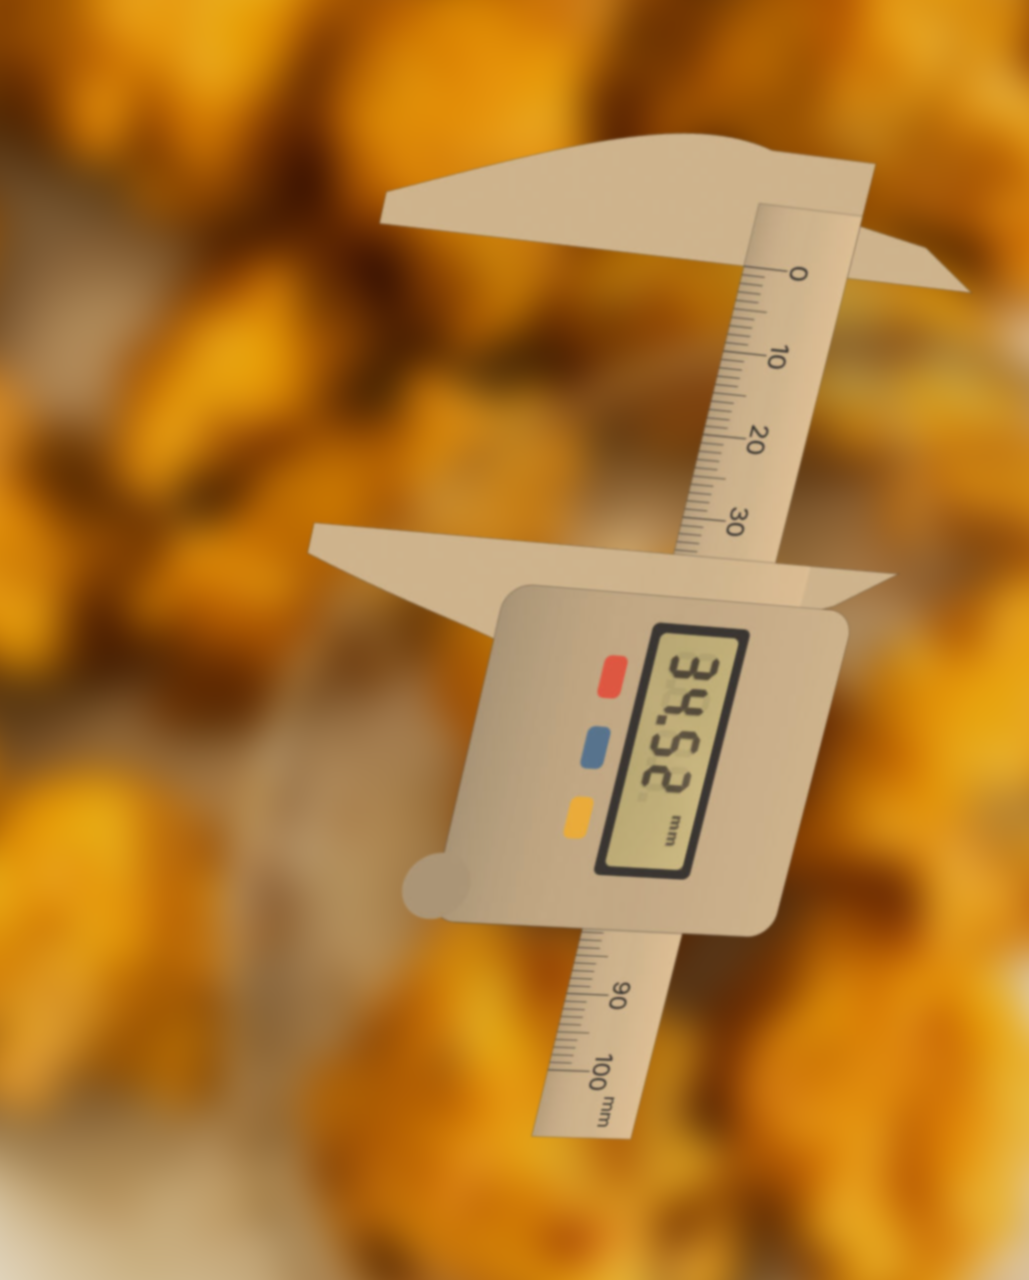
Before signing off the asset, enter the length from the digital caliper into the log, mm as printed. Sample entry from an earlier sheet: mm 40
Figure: mm 34.52
